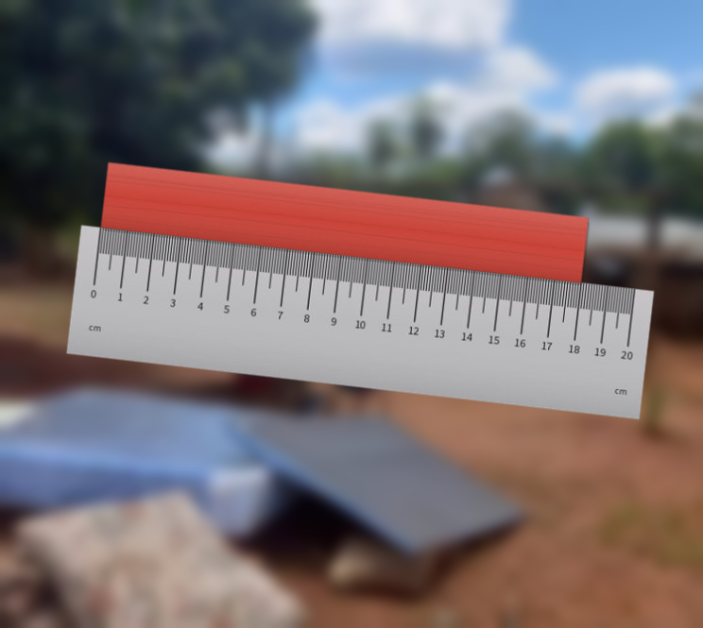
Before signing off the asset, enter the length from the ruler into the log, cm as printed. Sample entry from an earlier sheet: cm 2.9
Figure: cm 18
